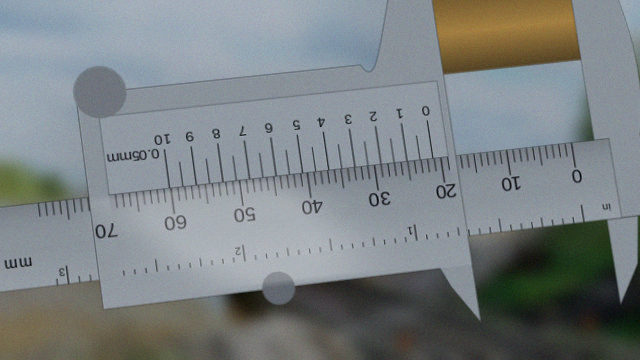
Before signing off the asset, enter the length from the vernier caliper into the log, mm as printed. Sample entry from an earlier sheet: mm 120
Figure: mm 21.2
